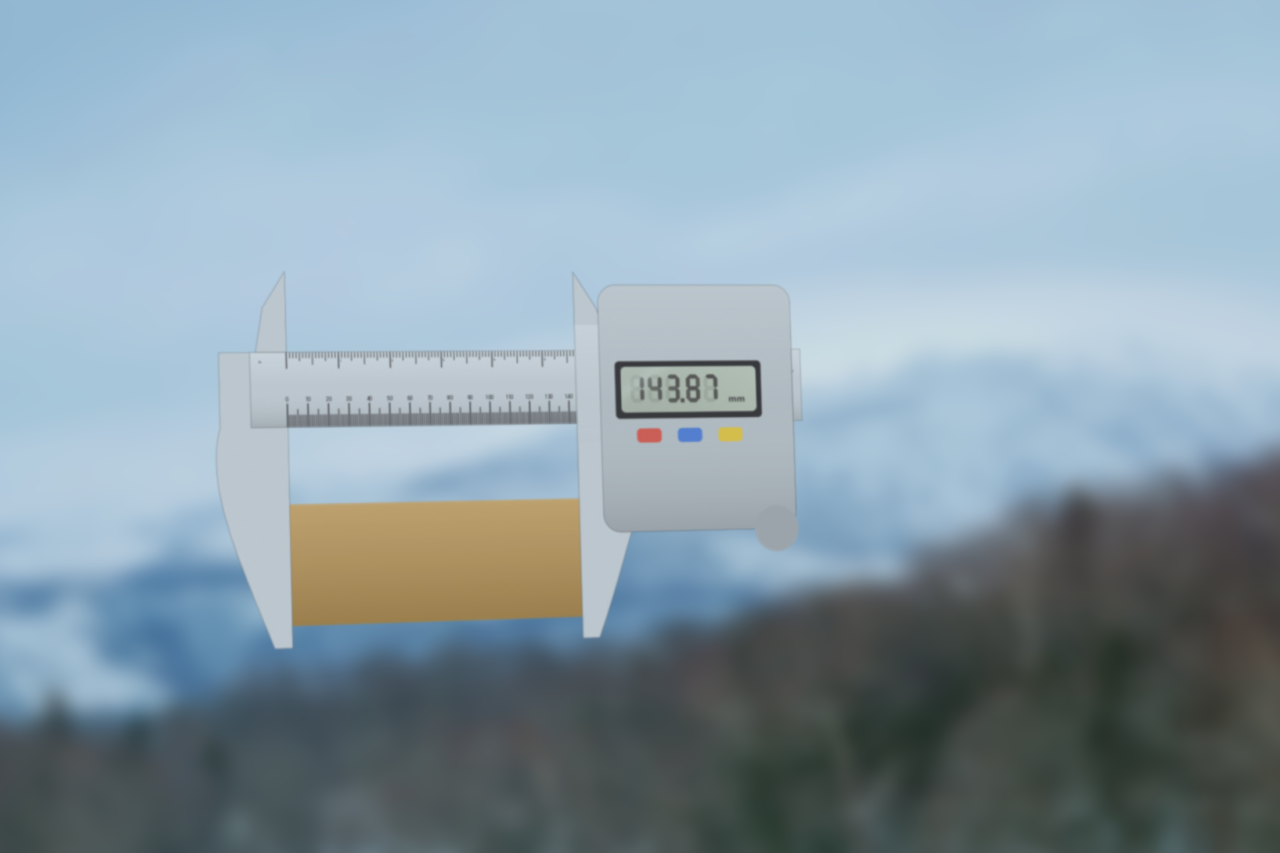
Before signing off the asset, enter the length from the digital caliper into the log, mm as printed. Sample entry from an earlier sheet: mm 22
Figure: mm 143.87
